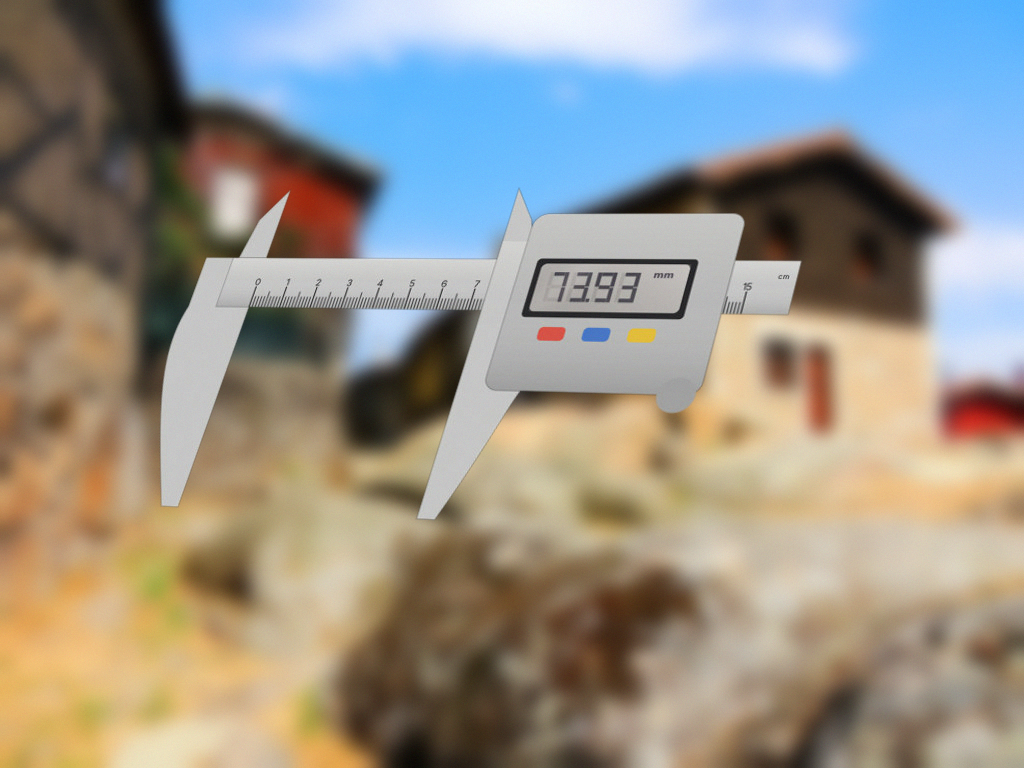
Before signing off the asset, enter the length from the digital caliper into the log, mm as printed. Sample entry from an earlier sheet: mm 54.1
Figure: mm 73.93
